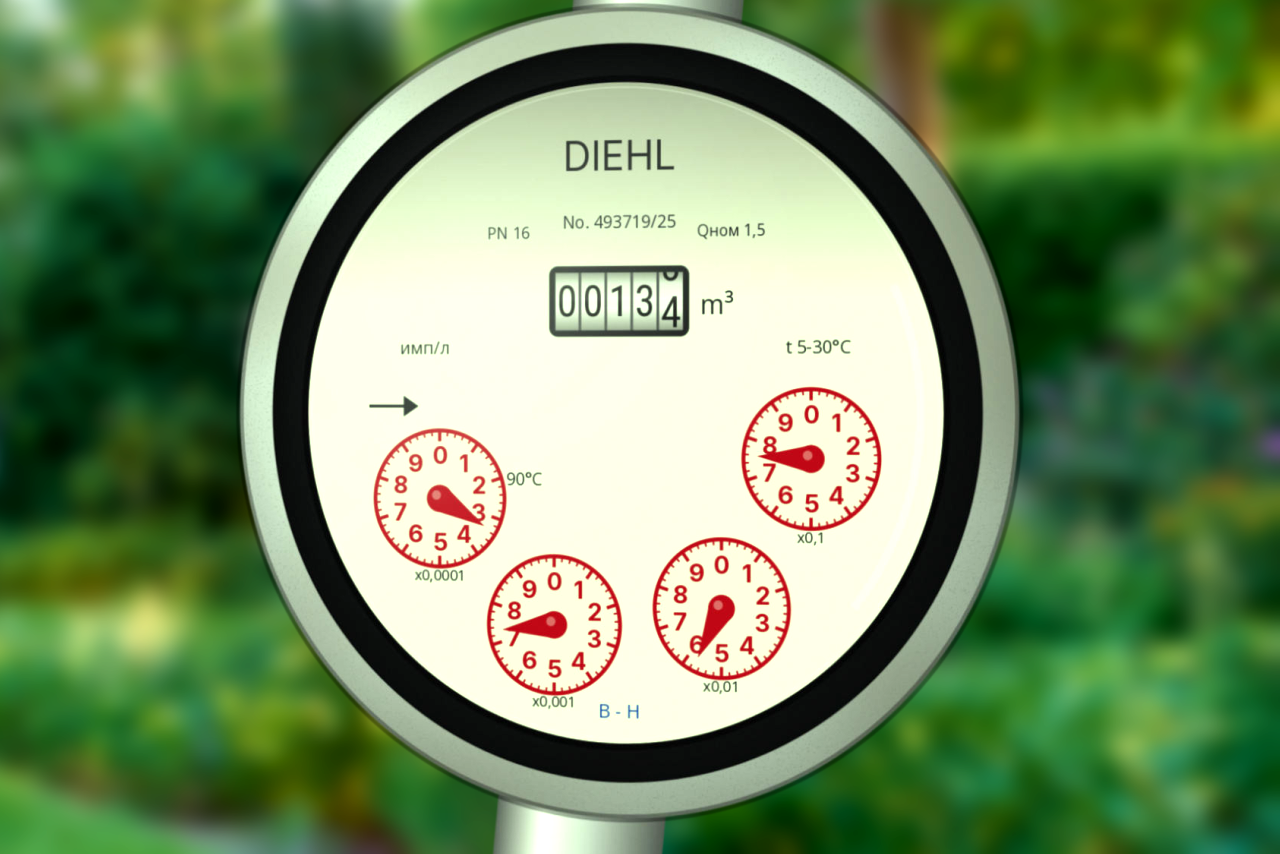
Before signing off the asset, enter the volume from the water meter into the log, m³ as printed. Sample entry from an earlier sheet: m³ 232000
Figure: m³ 133.7573
